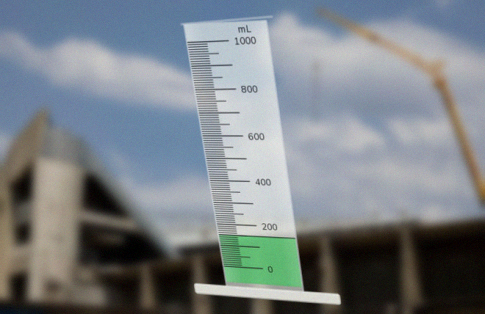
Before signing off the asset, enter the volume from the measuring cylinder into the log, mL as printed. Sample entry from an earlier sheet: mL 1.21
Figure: mL 150
